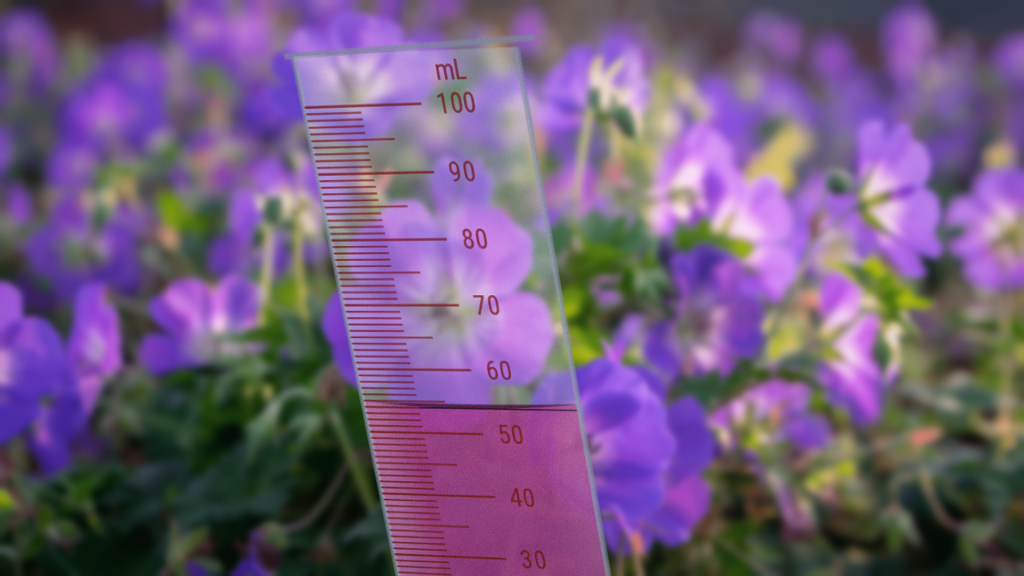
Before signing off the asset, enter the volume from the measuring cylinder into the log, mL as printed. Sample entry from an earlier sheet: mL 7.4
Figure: mL 54
